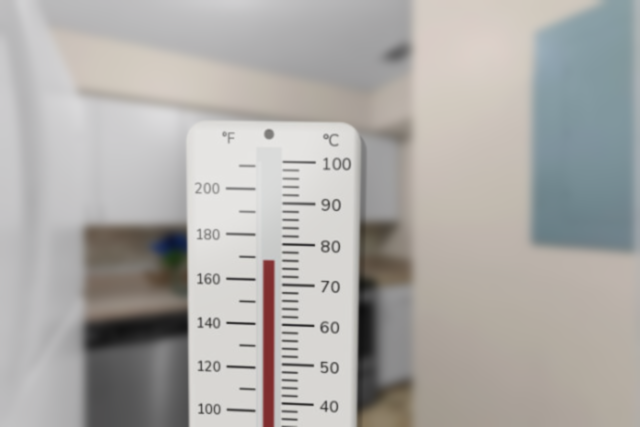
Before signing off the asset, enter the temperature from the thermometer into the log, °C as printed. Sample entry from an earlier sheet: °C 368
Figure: °C 76
